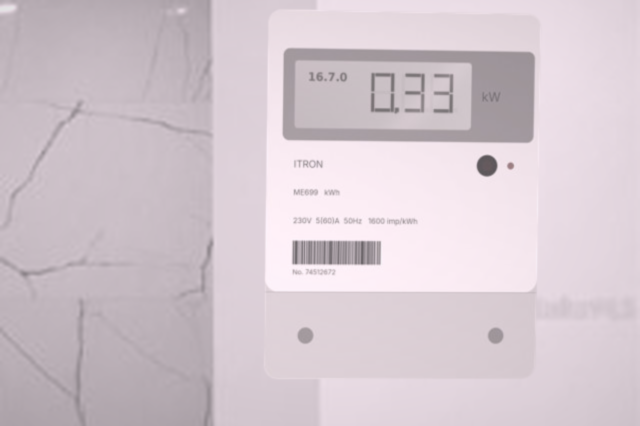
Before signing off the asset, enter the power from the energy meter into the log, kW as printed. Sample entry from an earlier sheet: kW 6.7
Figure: kW 0.33
